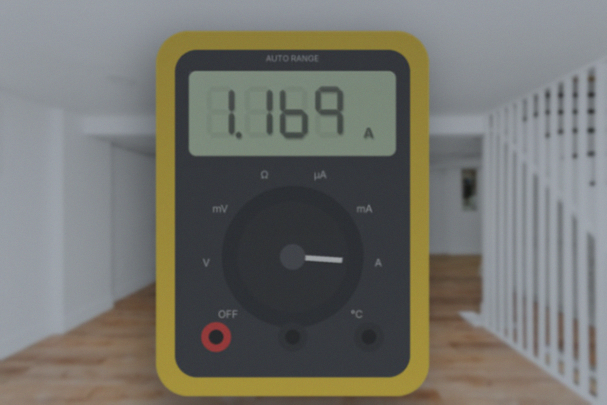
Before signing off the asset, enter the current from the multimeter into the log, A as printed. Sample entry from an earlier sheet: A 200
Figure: A 1.169
